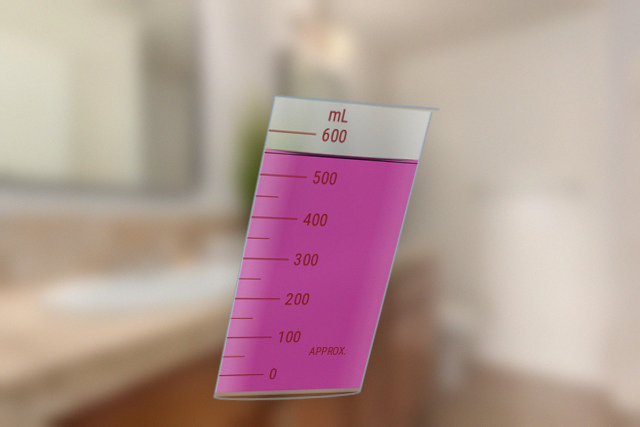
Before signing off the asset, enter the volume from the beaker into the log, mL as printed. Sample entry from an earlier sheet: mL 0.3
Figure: mL 550
